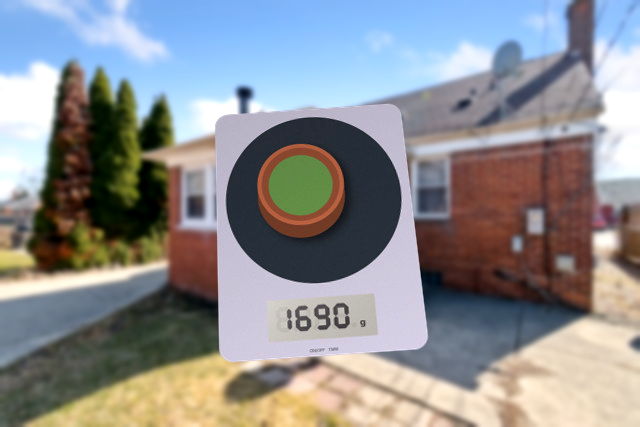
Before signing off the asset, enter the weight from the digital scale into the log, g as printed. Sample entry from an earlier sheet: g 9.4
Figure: g 1690
